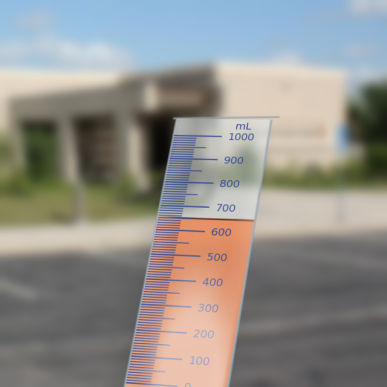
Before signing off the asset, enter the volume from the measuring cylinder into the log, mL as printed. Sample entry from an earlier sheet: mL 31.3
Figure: mL 650
